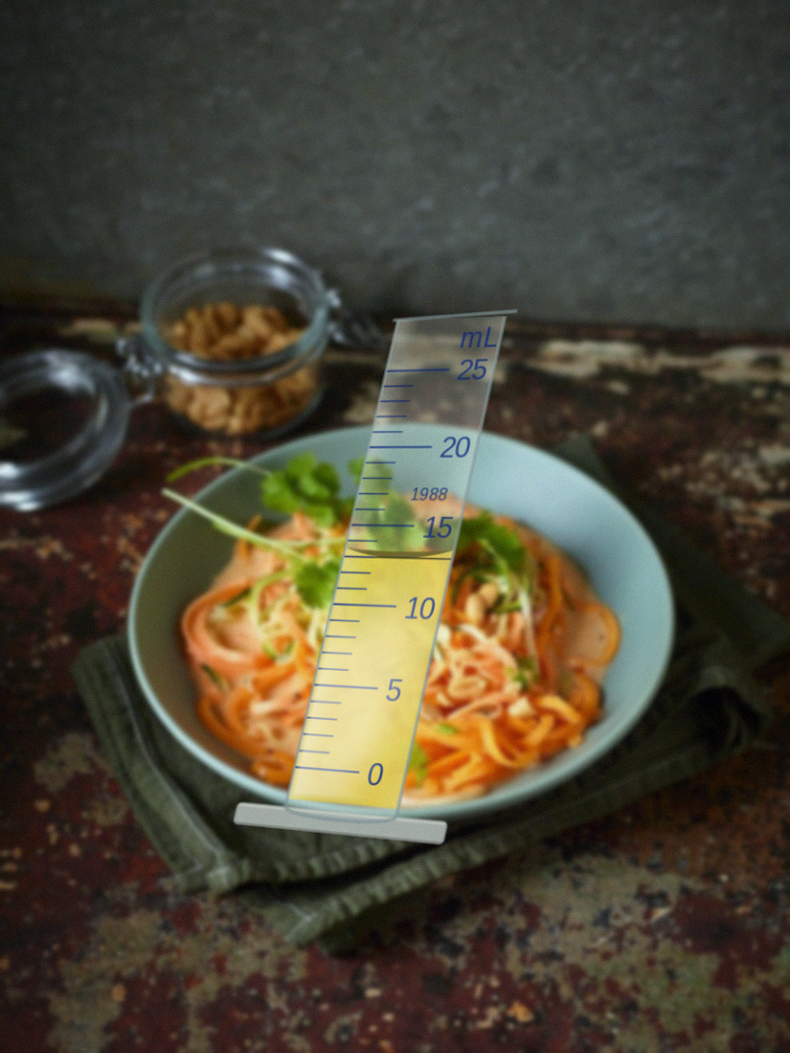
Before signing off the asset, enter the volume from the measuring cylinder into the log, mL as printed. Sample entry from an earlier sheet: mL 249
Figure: mL 13
